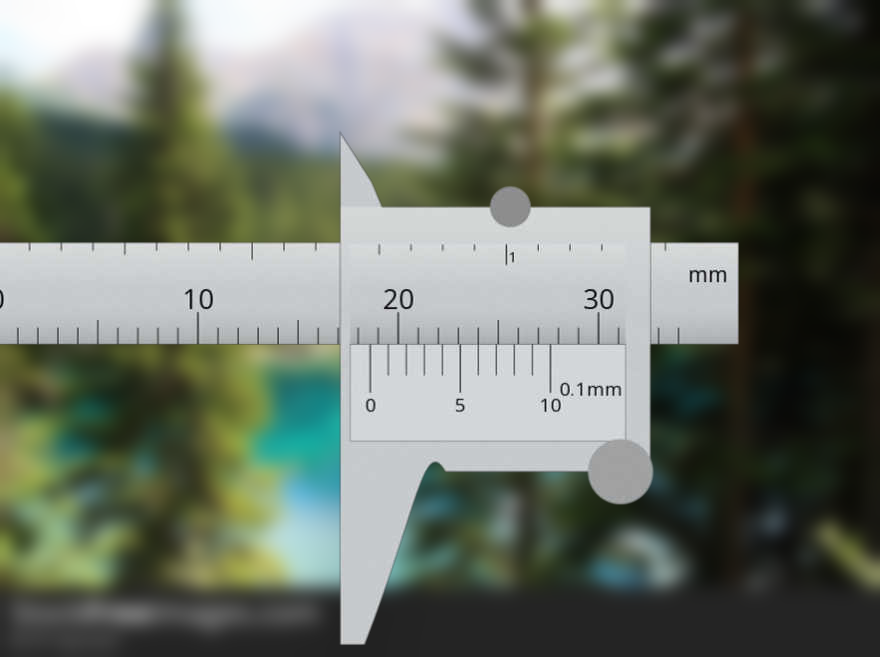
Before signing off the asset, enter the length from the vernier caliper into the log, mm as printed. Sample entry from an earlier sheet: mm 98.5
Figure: mm 18.6
